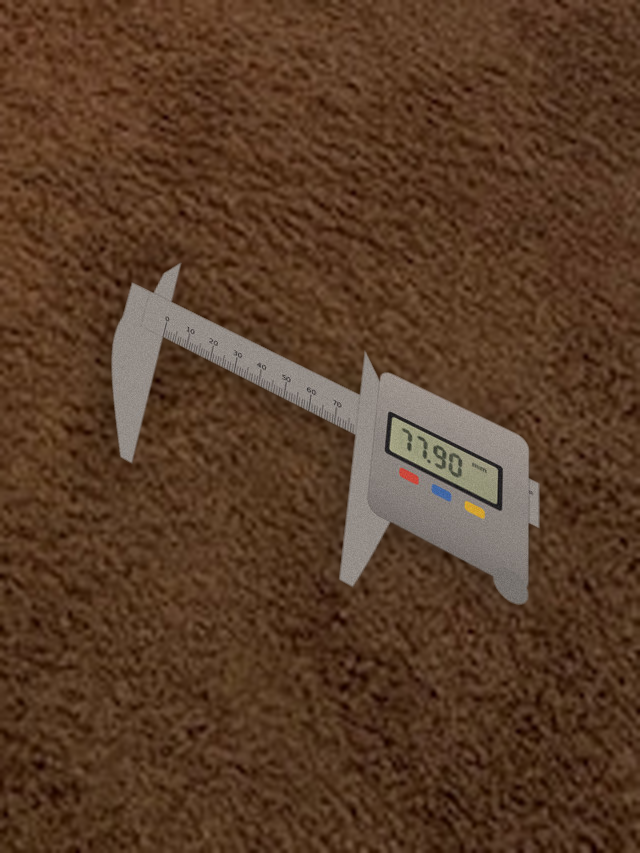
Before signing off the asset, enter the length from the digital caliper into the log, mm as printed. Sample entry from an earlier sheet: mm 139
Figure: mm 77.90
